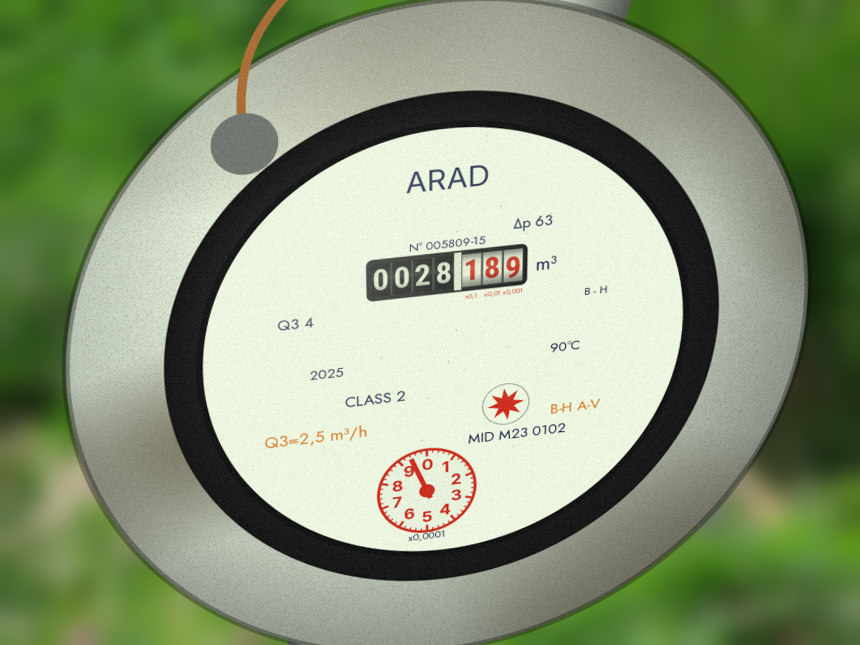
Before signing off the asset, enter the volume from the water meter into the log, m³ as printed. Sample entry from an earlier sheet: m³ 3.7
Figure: m³ 28.1889
